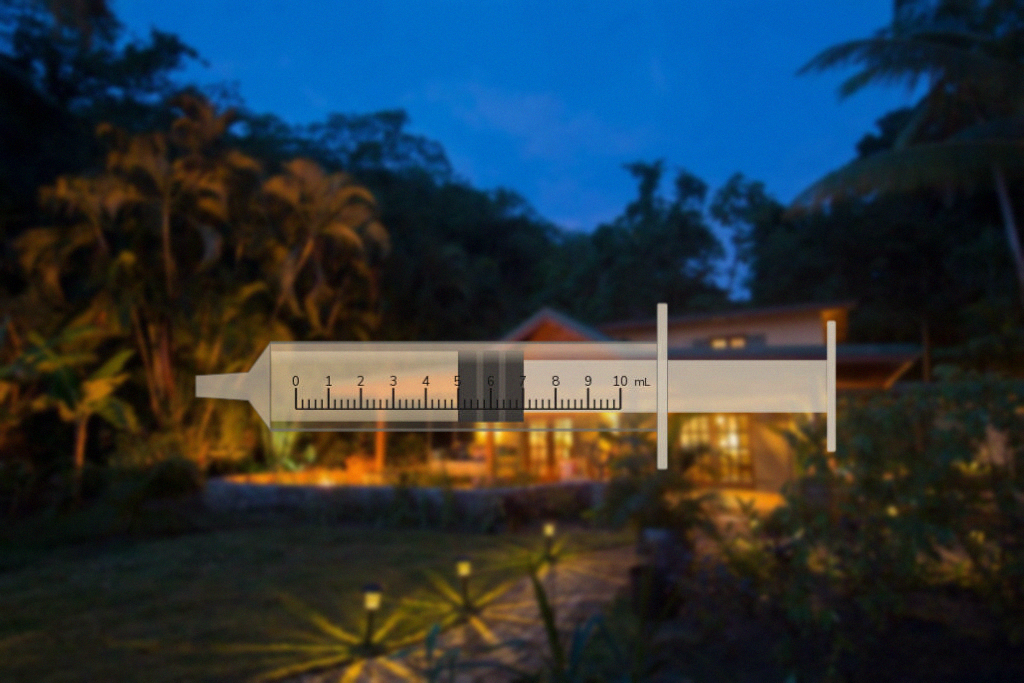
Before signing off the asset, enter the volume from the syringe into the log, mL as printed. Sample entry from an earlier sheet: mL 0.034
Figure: mL 5
